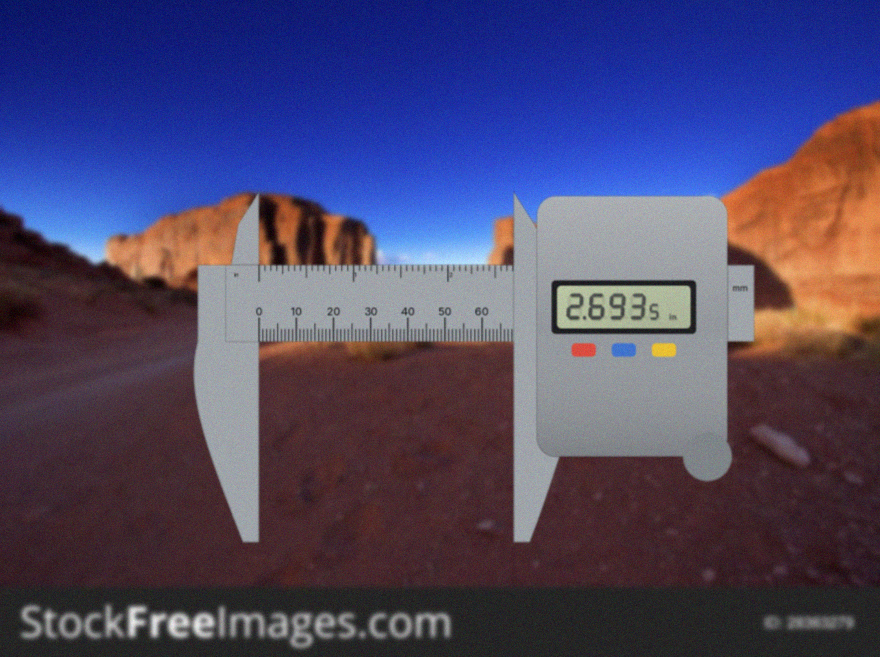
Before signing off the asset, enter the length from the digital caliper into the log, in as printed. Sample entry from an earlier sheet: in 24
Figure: in 2.6935
